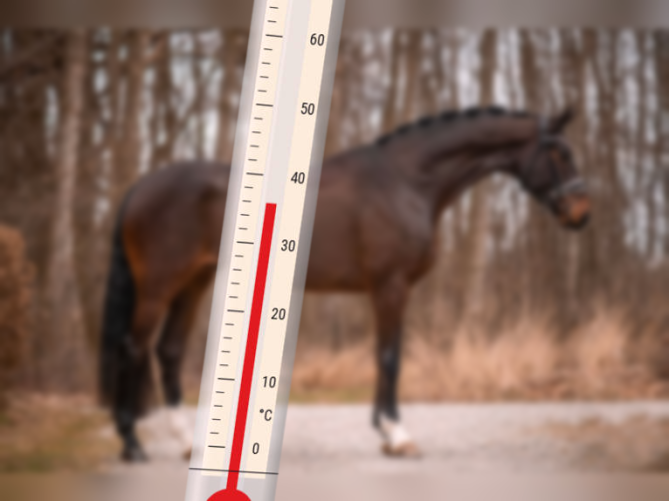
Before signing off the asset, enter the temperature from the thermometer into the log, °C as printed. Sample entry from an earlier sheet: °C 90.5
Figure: °C 36
